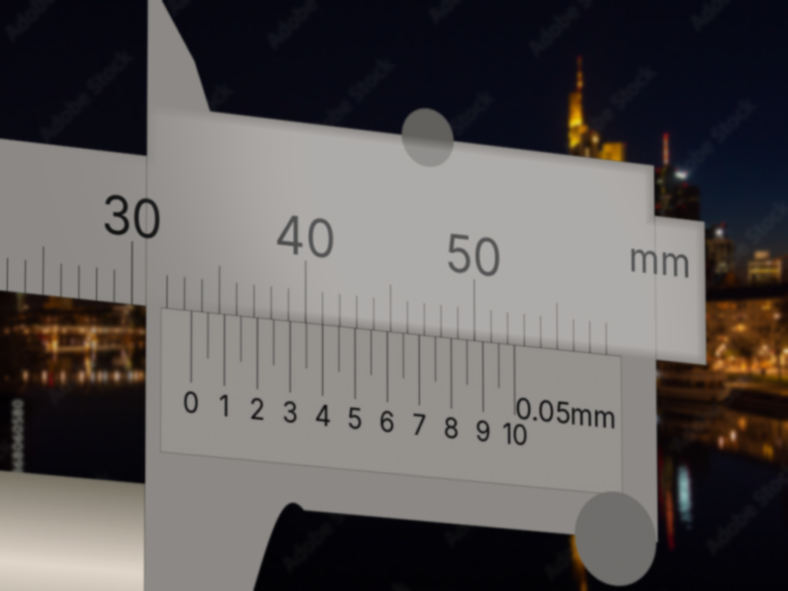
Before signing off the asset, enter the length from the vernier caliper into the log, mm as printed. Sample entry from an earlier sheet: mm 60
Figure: mm 33.4
